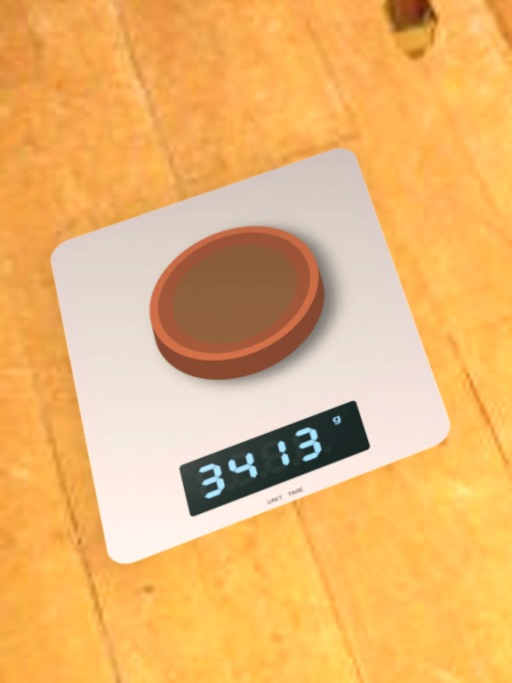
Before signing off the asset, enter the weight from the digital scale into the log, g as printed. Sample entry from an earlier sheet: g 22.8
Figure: g 3413
